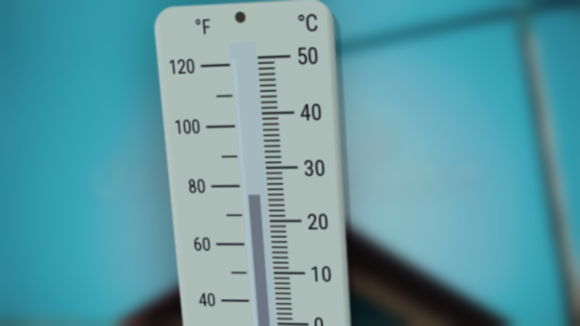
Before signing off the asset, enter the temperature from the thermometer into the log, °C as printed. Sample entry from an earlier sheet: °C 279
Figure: °C 25
